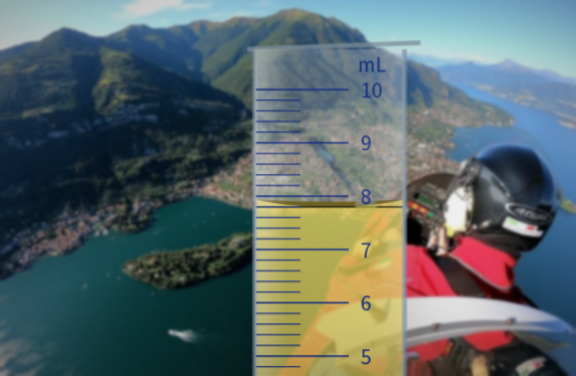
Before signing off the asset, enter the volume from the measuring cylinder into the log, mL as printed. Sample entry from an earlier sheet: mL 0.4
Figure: mL 7.8
